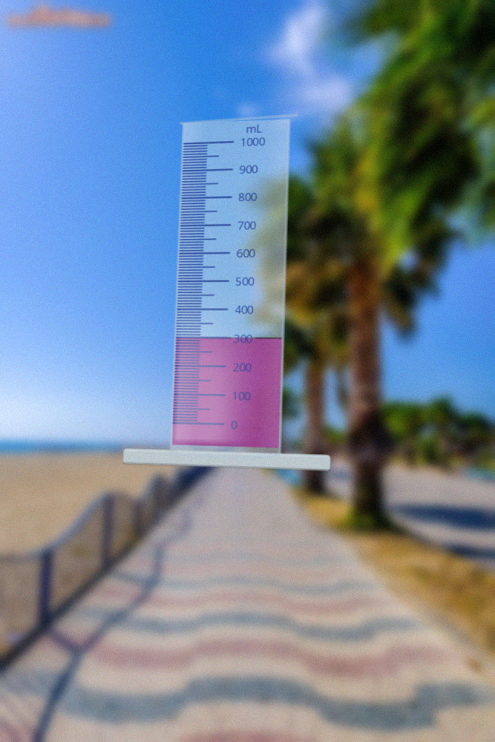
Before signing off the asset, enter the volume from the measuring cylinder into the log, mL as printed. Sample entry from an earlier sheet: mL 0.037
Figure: mL 300
